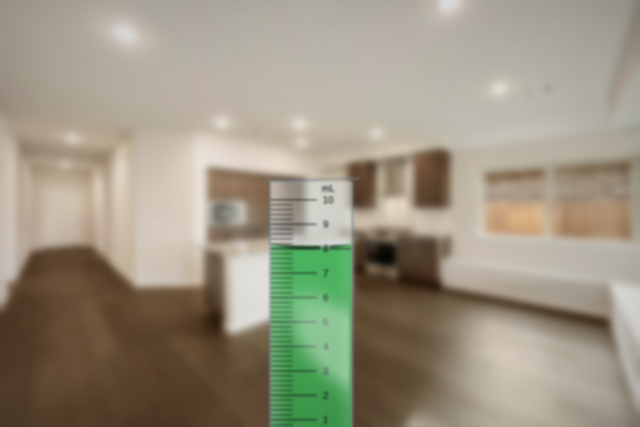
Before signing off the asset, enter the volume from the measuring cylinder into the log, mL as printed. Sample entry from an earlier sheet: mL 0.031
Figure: mL 8
